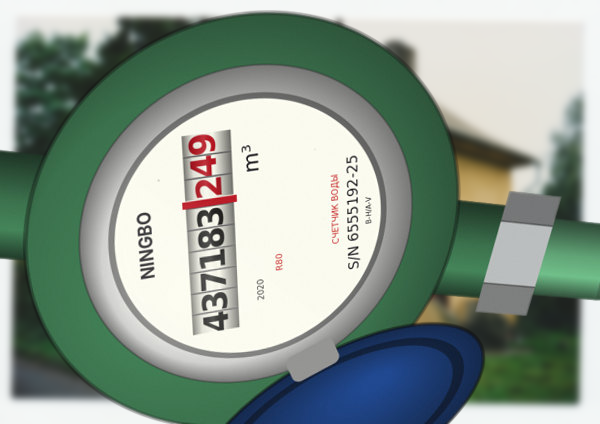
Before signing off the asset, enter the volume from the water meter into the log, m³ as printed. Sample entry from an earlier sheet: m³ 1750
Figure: m³ 437183.249
